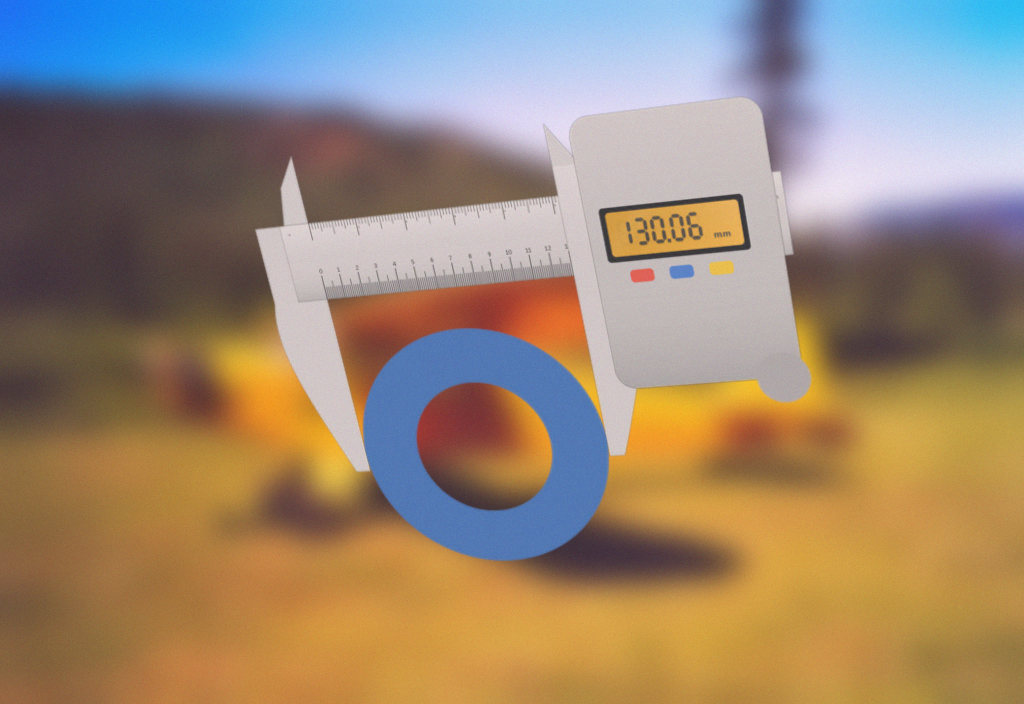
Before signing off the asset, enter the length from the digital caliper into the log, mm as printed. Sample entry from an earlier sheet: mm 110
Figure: mm 130.06
